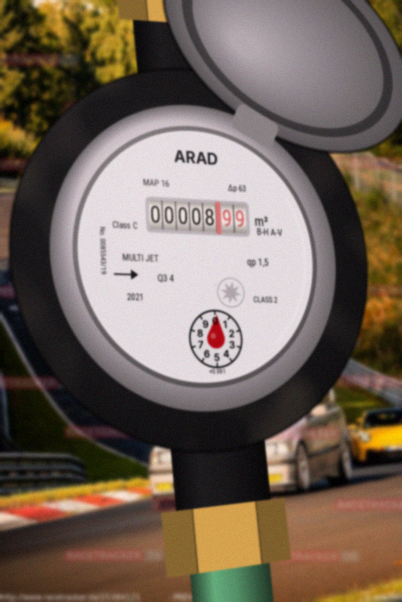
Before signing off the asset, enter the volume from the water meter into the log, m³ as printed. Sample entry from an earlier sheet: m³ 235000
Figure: m³ 8.990
